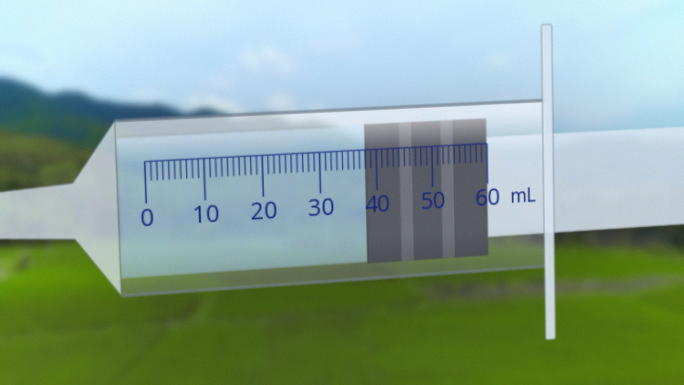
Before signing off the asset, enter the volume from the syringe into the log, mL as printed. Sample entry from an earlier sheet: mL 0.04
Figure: mL 38
